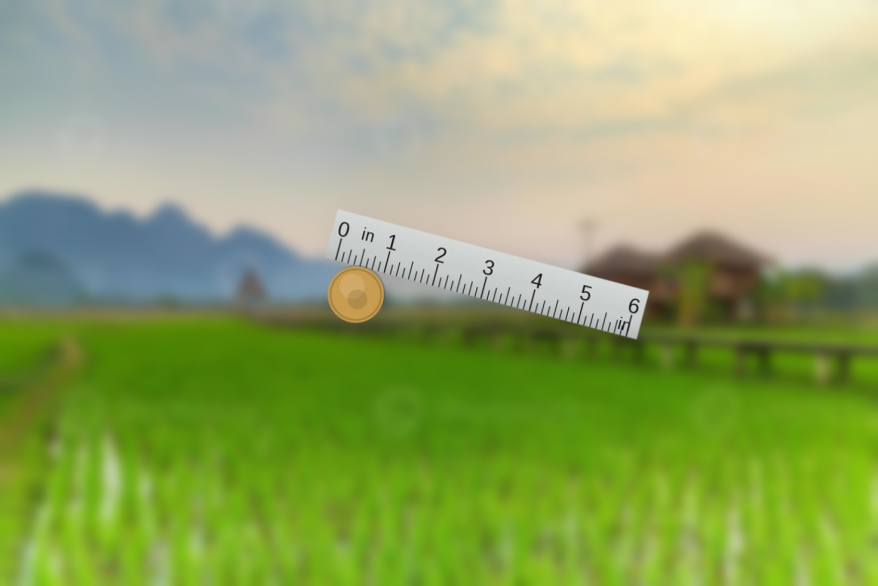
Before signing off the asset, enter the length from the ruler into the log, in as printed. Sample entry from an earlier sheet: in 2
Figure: in 1.125
